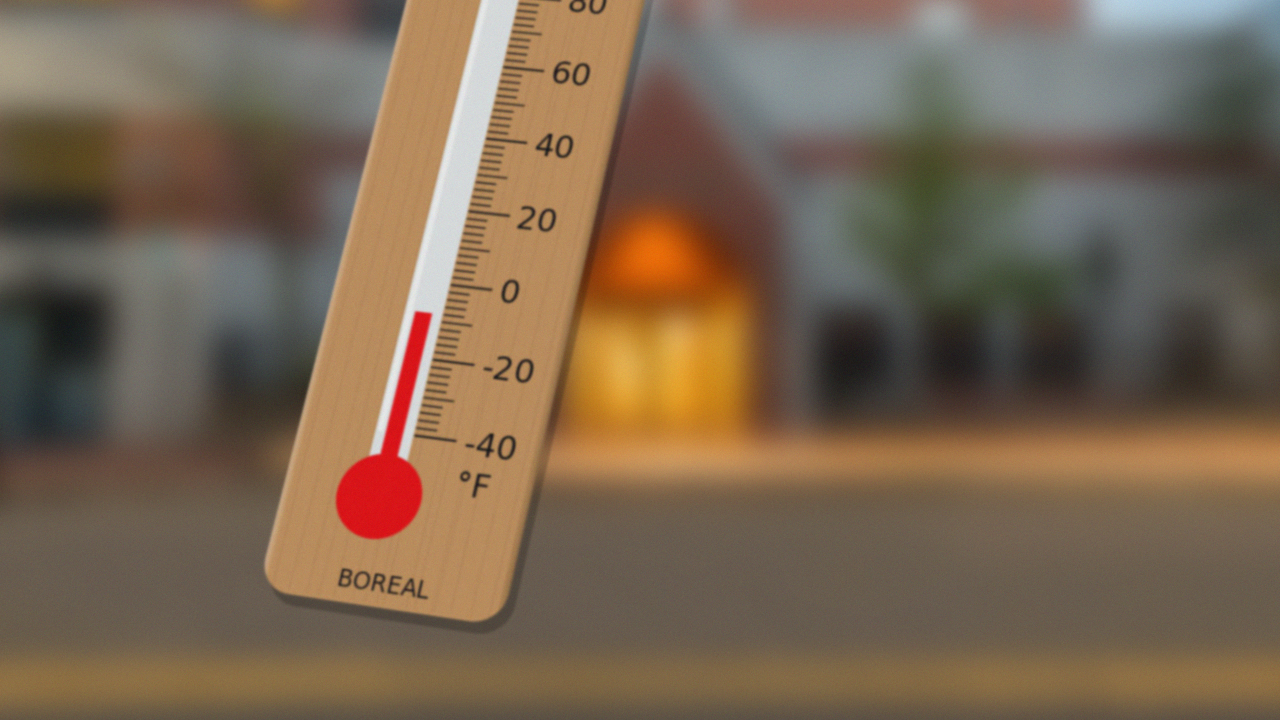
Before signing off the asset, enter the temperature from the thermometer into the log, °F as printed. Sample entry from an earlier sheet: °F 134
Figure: °F -8
